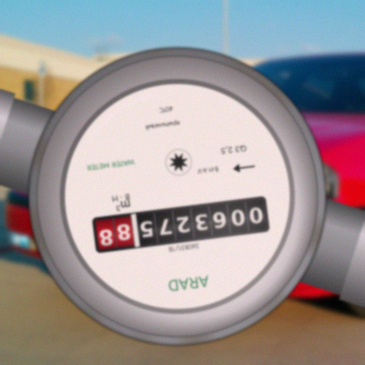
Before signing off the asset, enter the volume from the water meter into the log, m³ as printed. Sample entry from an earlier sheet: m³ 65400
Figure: m³ 63275.88
